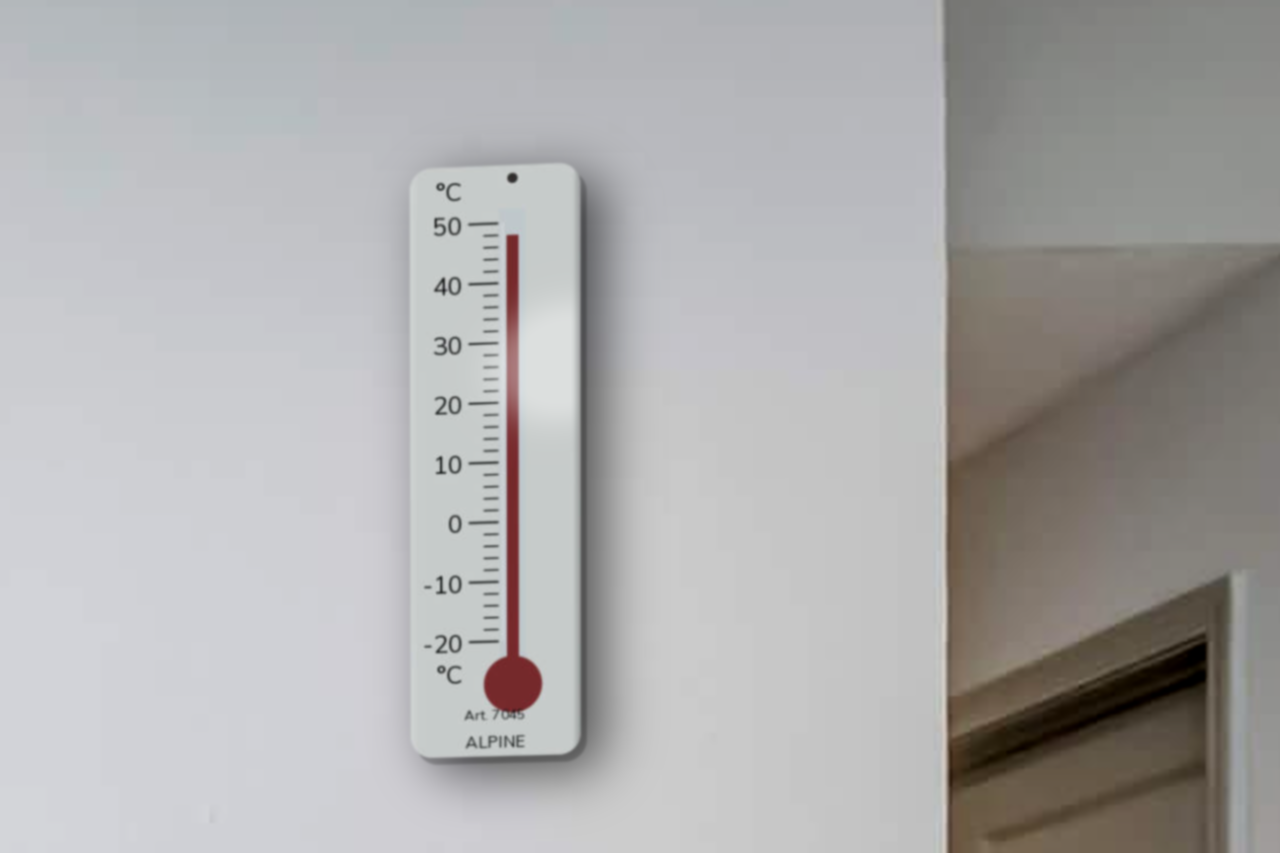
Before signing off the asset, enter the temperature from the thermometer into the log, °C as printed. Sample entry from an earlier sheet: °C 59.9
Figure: °C 48
